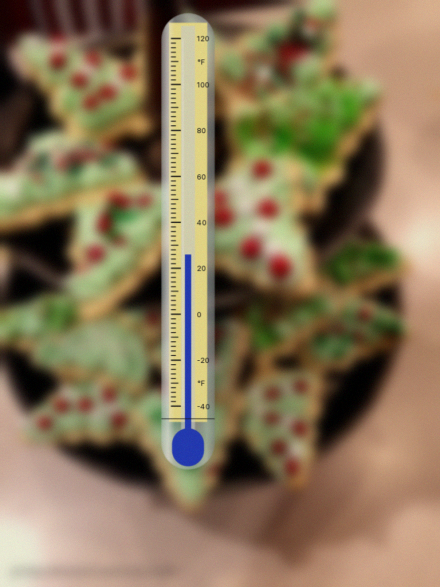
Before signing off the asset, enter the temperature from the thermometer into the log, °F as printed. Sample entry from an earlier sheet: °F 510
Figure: °F 26
